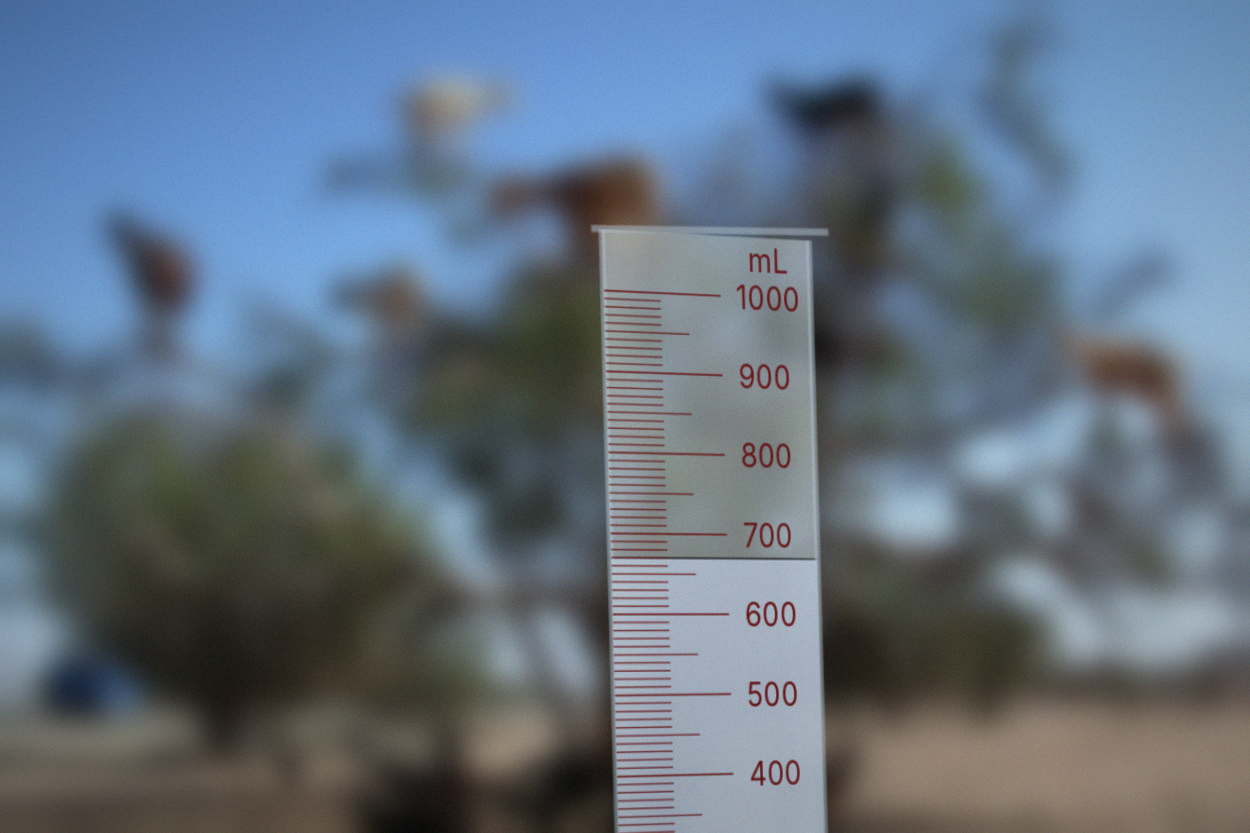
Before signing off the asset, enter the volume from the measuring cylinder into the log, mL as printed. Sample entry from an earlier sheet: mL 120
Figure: mL 670
